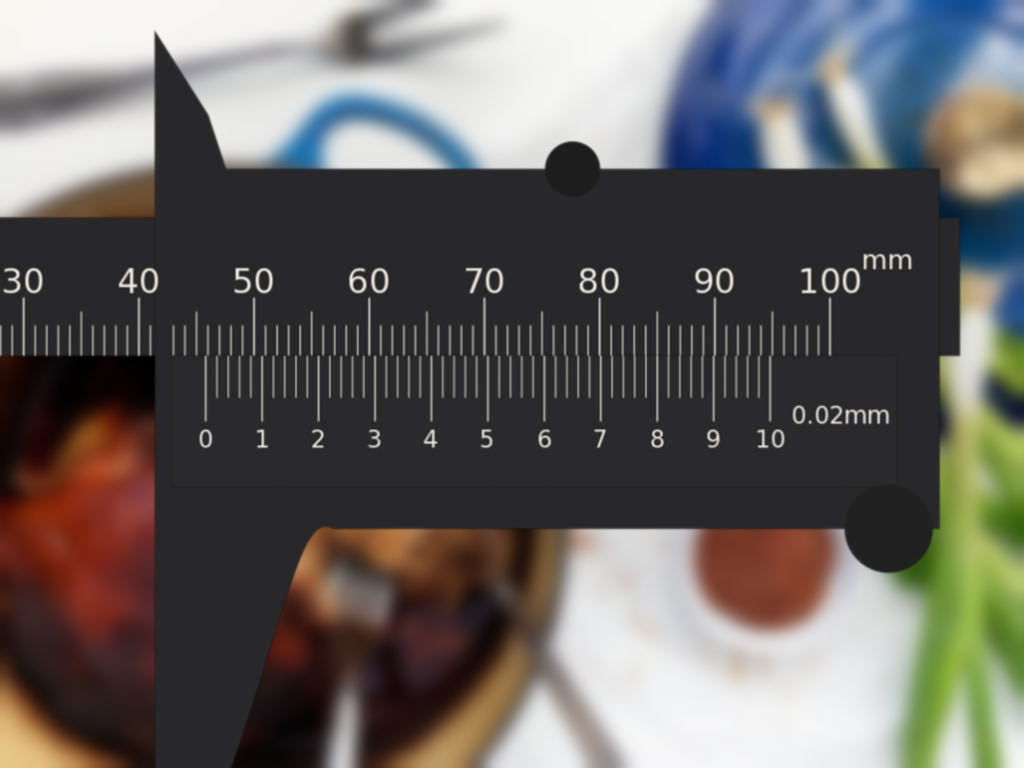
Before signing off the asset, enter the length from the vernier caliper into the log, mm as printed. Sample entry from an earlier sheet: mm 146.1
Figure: mm 45.8
